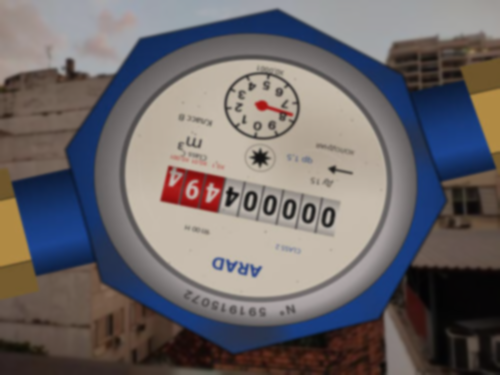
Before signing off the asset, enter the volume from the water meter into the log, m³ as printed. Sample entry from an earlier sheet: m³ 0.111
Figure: m³ 4.4937
